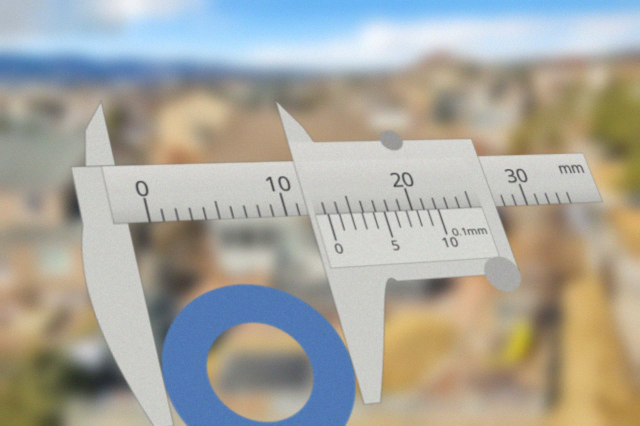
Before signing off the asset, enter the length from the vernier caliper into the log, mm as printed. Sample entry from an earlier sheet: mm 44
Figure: mm 13.2
